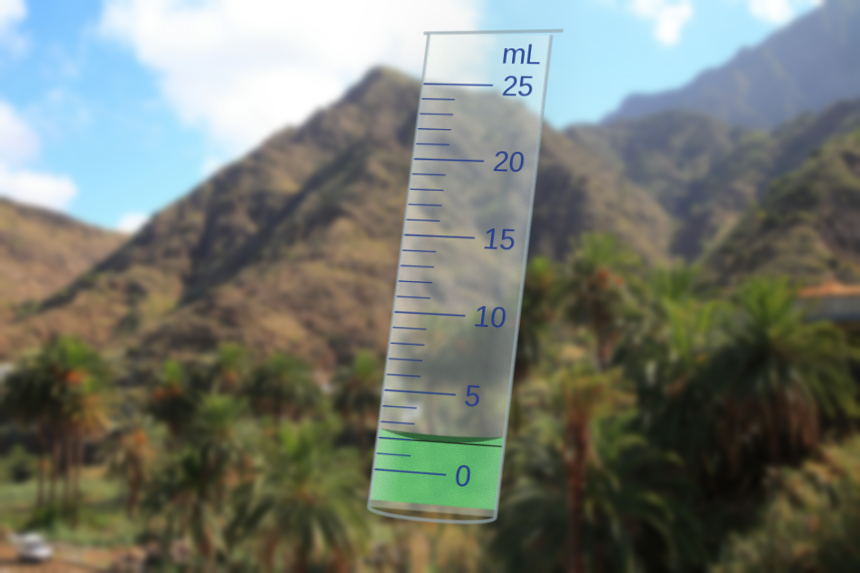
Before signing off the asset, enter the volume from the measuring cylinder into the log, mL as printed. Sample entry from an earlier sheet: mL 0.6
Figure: mL 2
